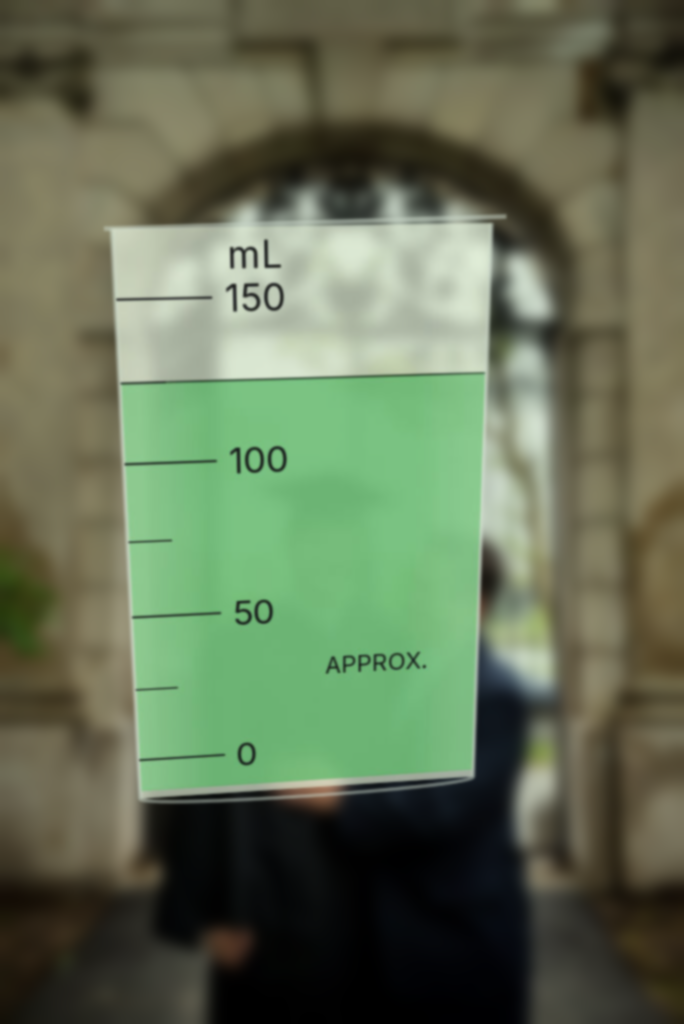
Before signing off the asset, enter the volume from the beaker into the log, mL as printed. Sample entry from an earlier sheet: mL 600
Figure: mL 125
